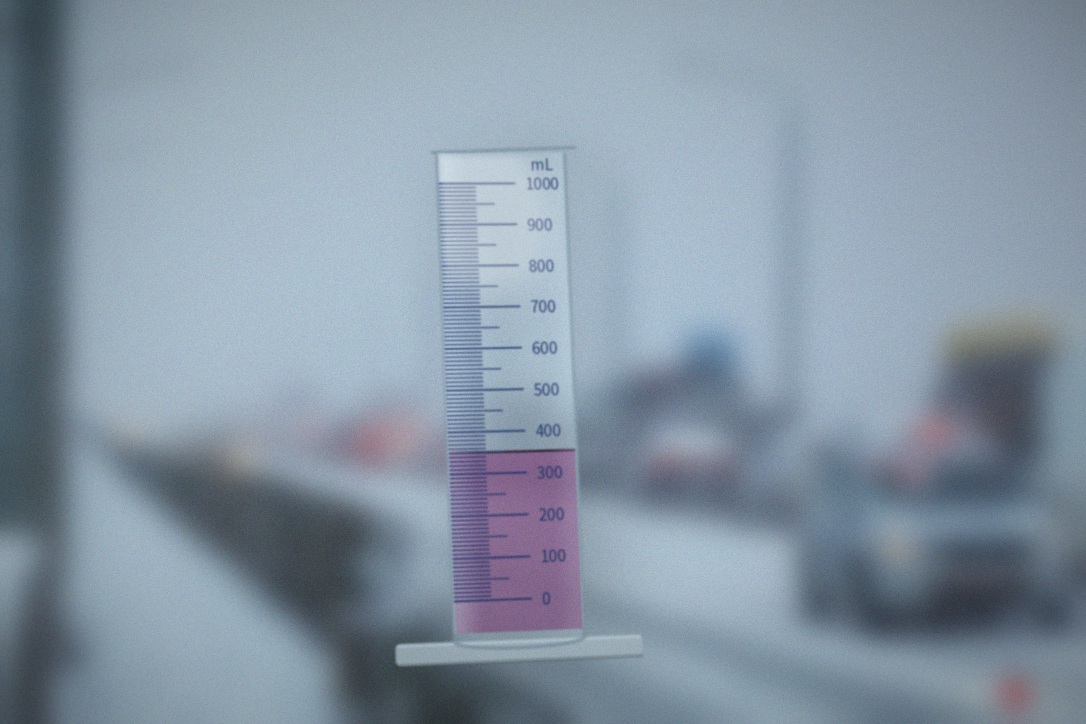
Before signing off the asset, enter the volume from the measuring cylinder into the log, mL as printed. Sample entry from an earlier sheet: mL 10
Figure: mL 350
